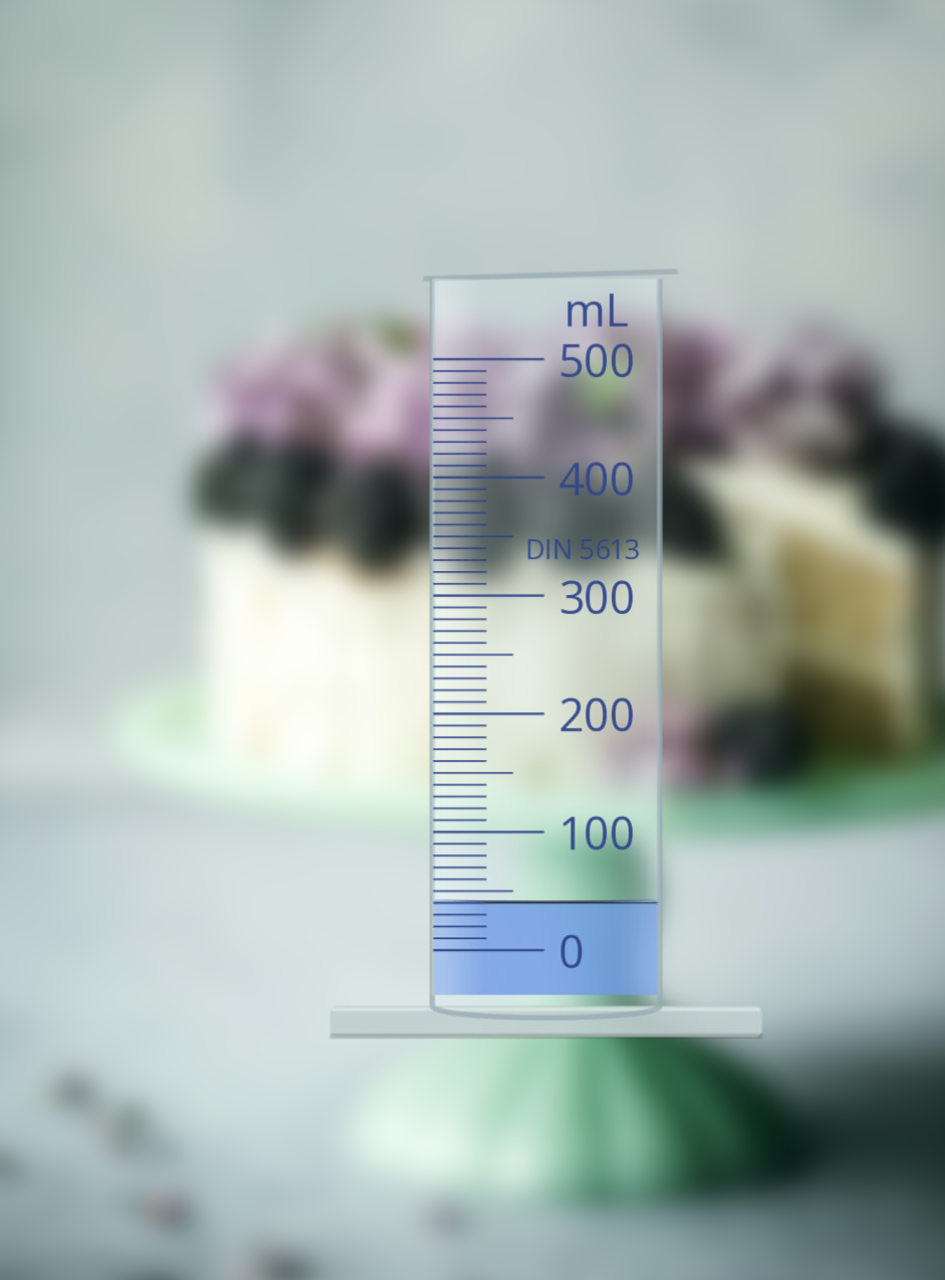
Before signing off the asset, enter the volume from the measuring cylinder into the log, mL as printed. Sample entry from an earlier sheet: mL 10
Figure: mL 40
